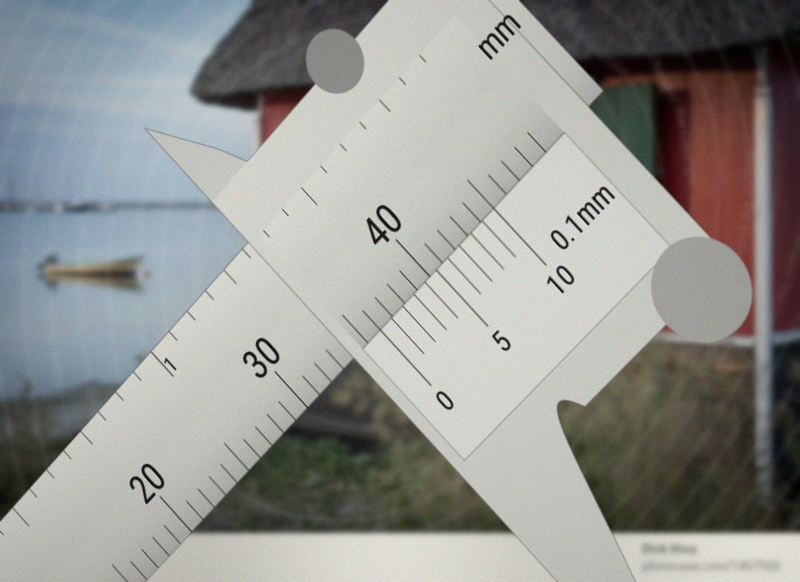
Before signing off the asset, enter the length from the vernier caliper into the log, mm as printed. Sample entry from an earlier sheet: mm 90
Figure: mm 36.0
